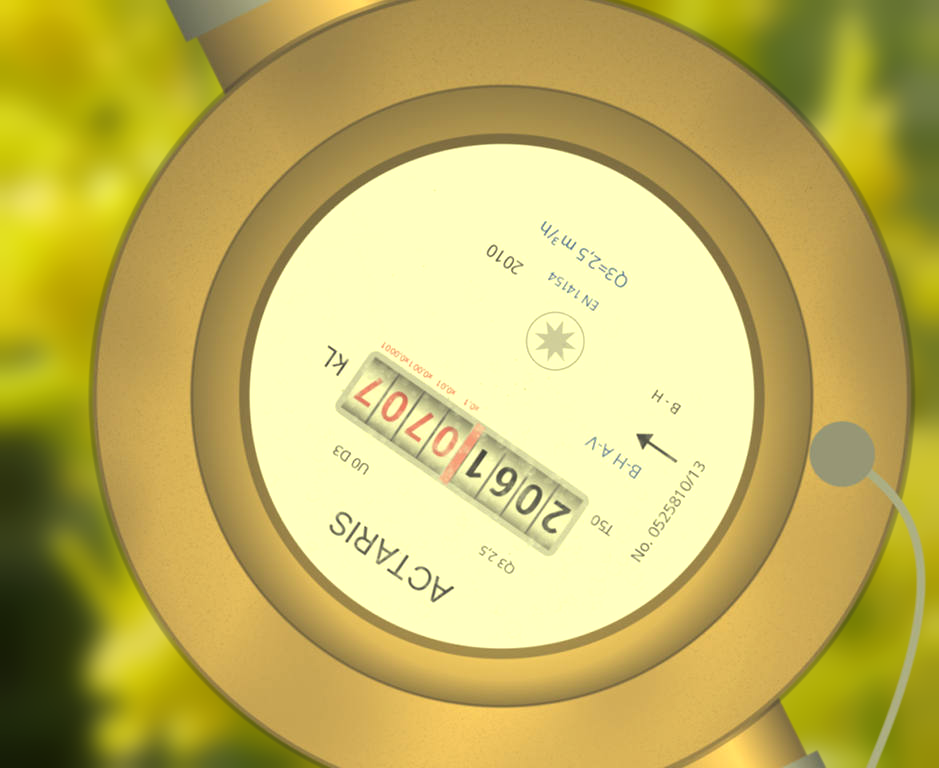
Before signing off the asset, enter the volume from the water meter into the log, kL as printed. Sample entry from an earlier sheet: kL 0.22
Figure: kL 2061.0707
